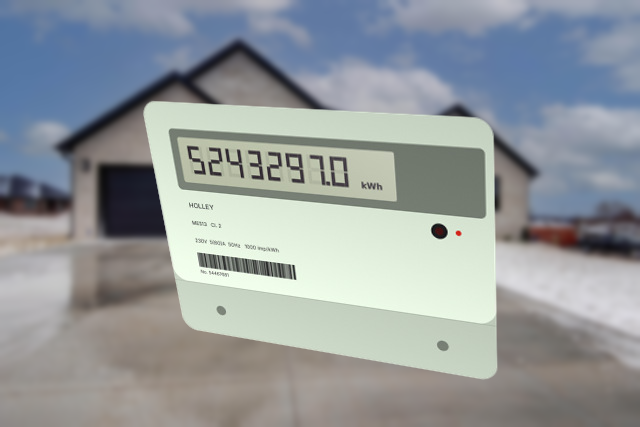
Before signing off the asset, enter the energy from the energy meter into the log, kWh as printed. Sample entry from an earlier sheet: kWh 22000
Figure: kWh 5243297.0
